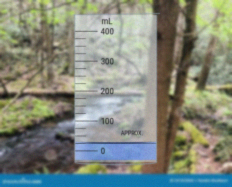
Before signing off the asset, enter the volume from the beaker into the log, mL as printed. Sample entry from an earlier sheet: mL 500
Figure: mL 25
